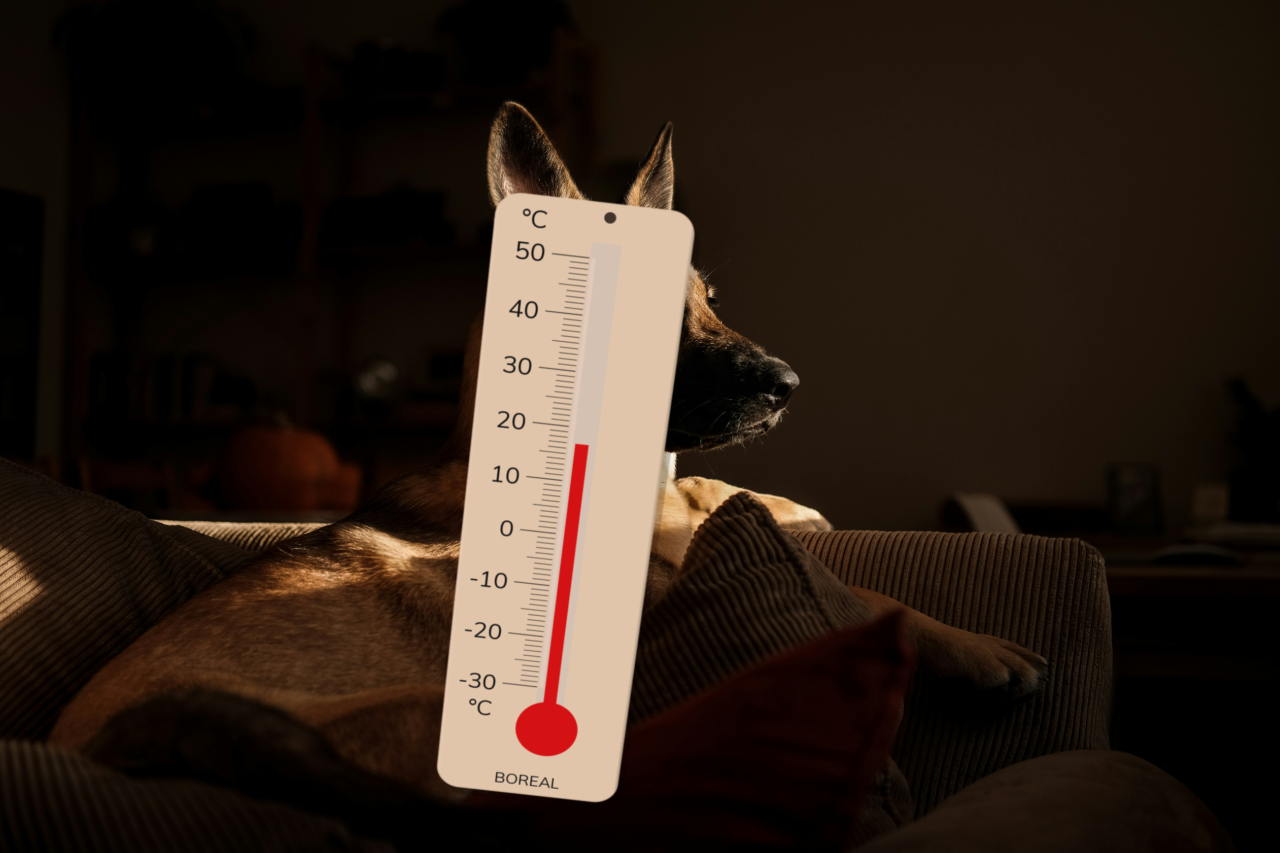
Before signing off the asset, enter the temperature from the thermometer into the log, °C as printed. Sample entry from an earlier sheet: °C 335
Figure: °C 17
